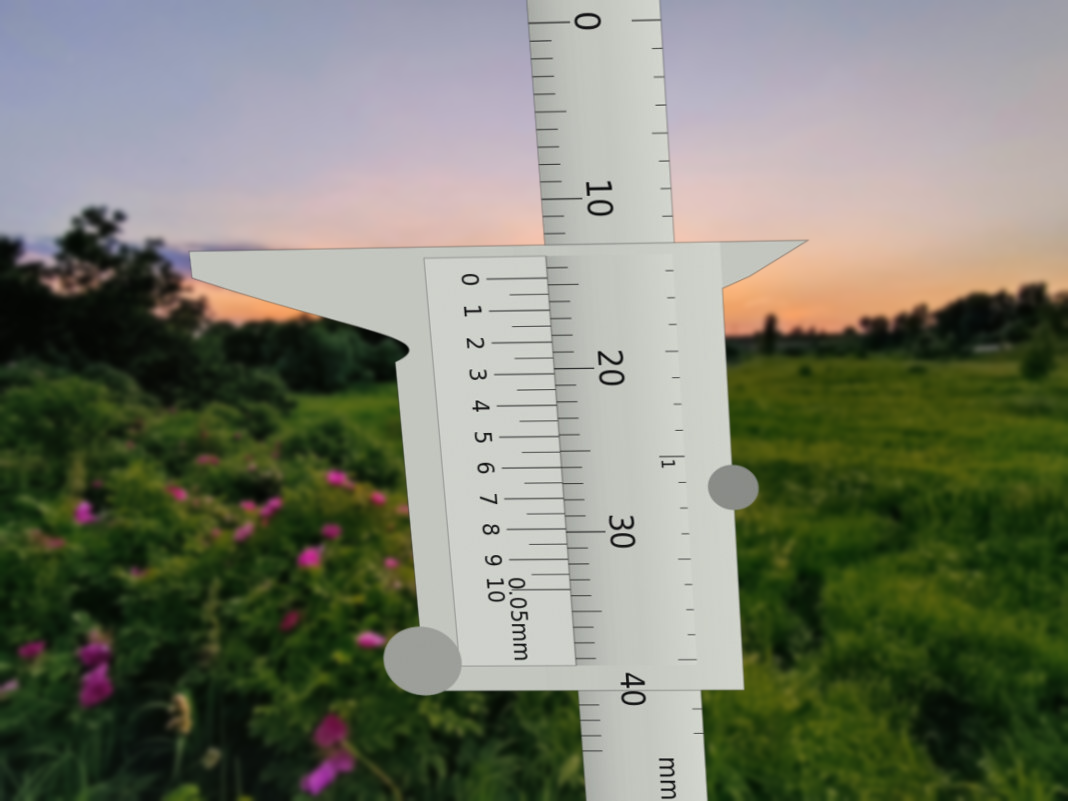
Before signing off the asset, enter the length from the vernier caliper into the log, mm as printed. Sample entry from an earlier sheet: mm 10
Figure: mm 14.6
